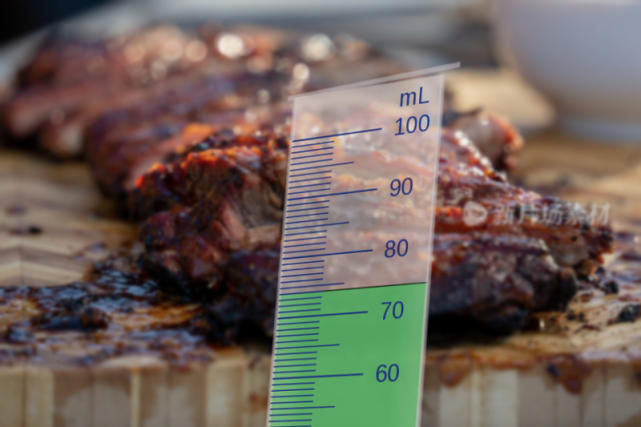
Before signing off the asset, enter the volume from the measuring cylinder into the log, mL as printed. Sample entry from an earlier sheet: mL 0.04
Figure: mL 74
